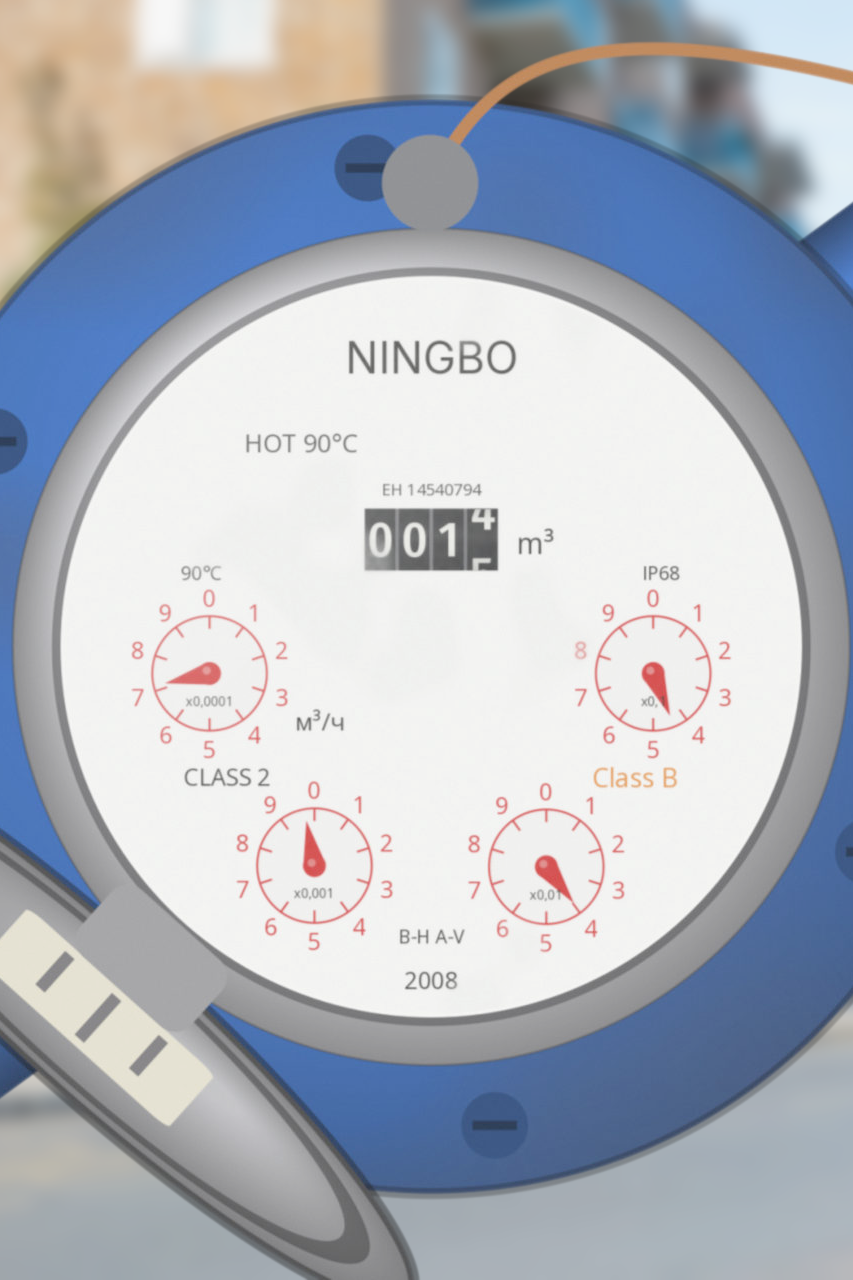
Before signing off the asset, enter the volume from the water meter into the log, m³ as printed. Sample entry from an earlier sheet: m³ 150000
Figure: m³ 14.4397
